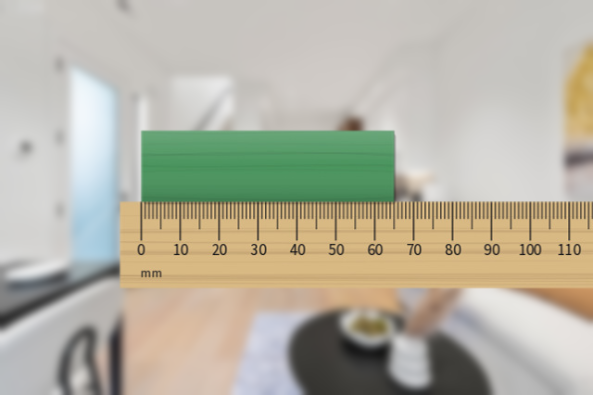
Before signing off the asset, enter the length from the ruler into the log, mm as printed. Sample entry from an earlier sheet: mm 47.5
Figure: mm 65
